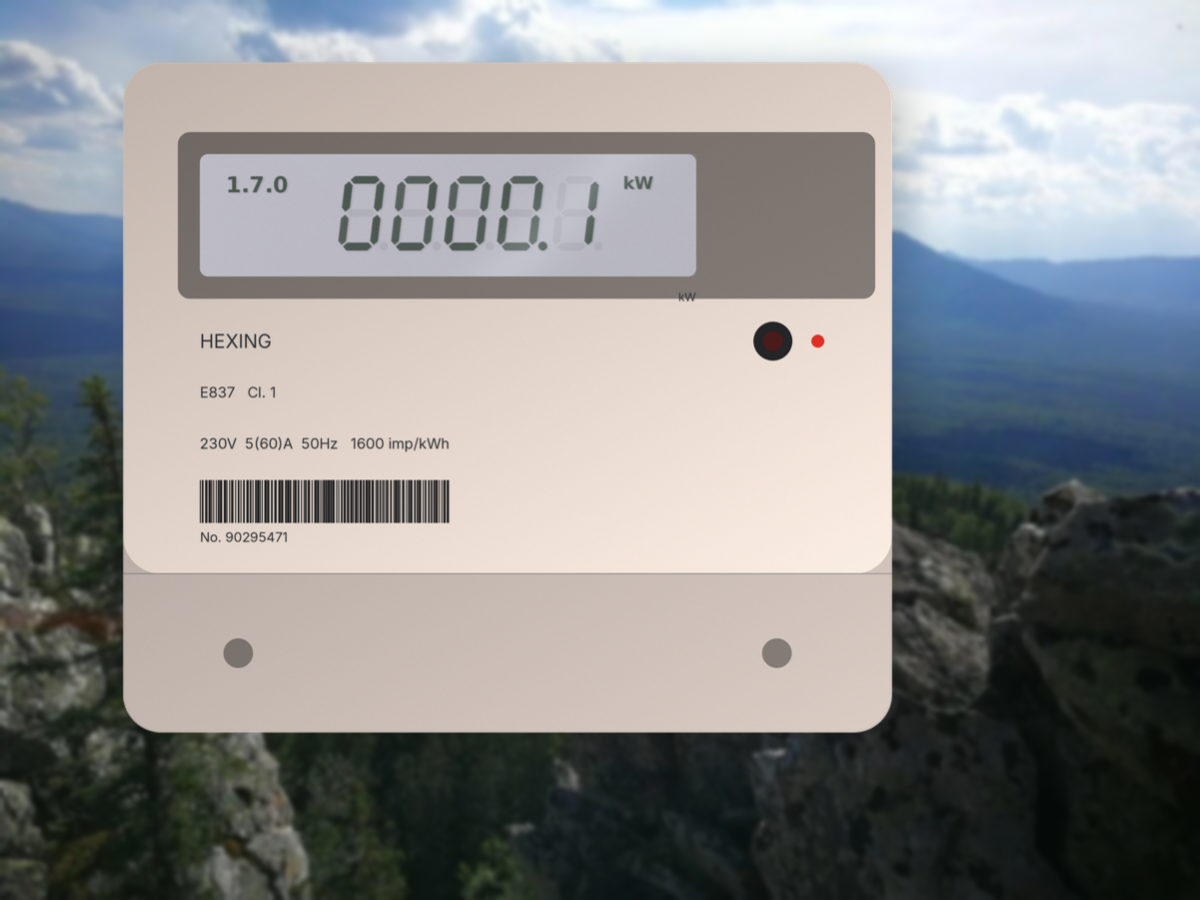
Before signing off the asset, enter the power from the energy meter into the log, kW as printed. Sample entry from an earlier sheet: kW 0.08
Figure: kW 0.1
